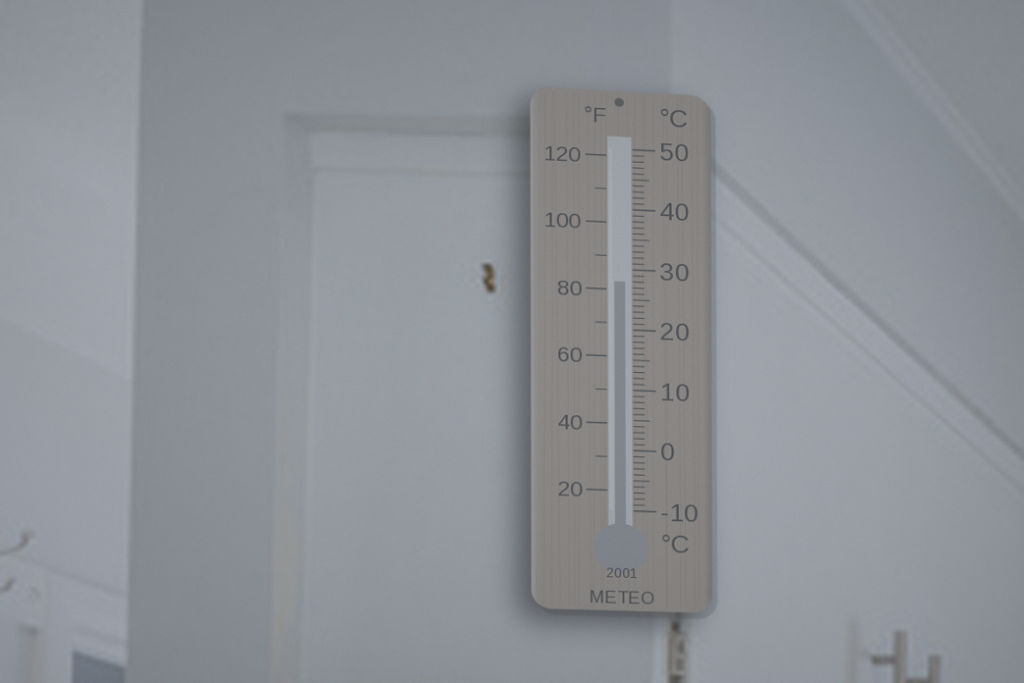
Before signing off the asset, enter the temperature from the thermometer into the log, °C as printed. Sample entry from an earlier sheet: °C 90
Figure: °C 28
